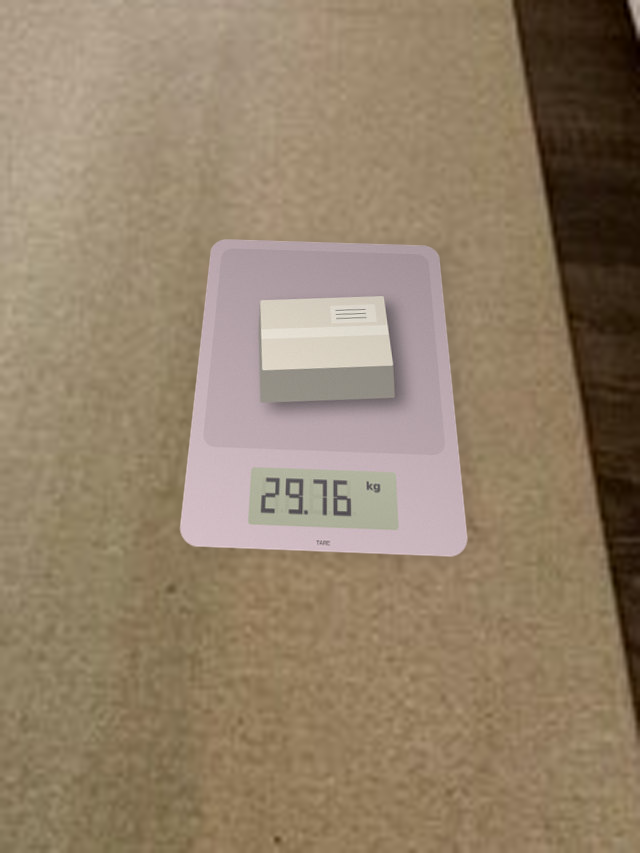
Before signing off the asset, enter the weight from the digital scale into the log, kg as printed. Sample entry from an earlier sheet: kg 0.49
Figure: kg 29.76
